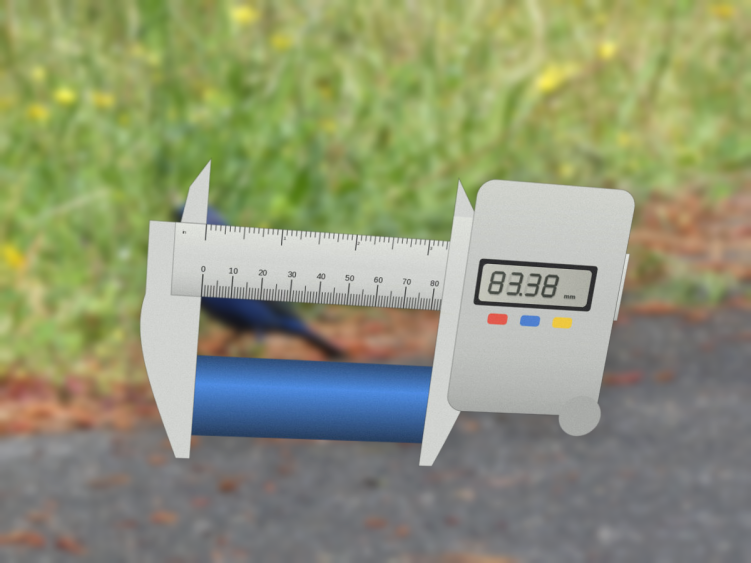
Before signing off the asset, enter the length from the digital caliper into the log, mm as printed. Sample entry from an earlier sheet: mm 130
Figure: mm 83.38
